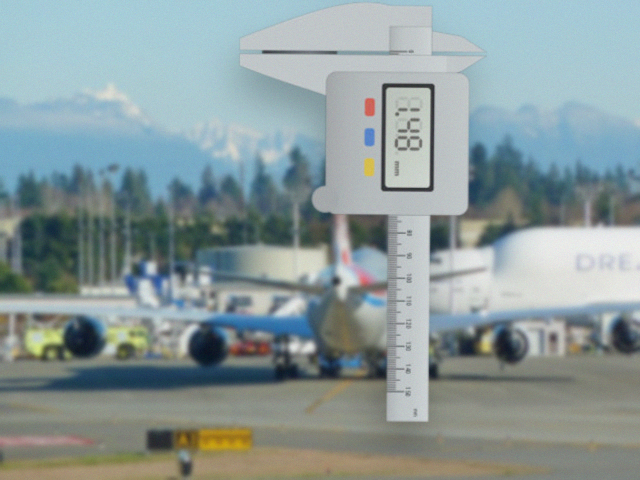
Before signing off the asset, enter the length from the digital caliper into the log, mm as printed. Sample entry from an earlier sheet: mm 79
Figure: mm 1.48
